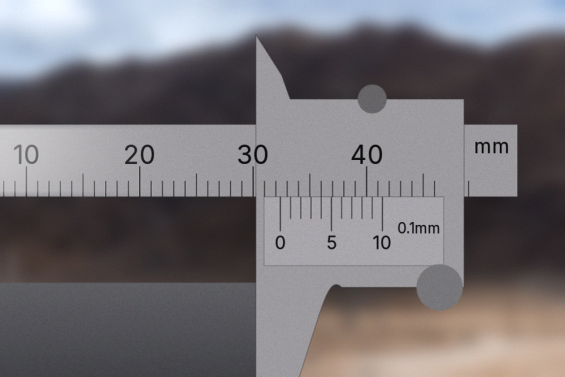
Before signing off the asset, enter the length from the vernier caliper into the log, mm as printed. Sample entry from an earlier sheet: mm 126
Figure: mm 32.4
